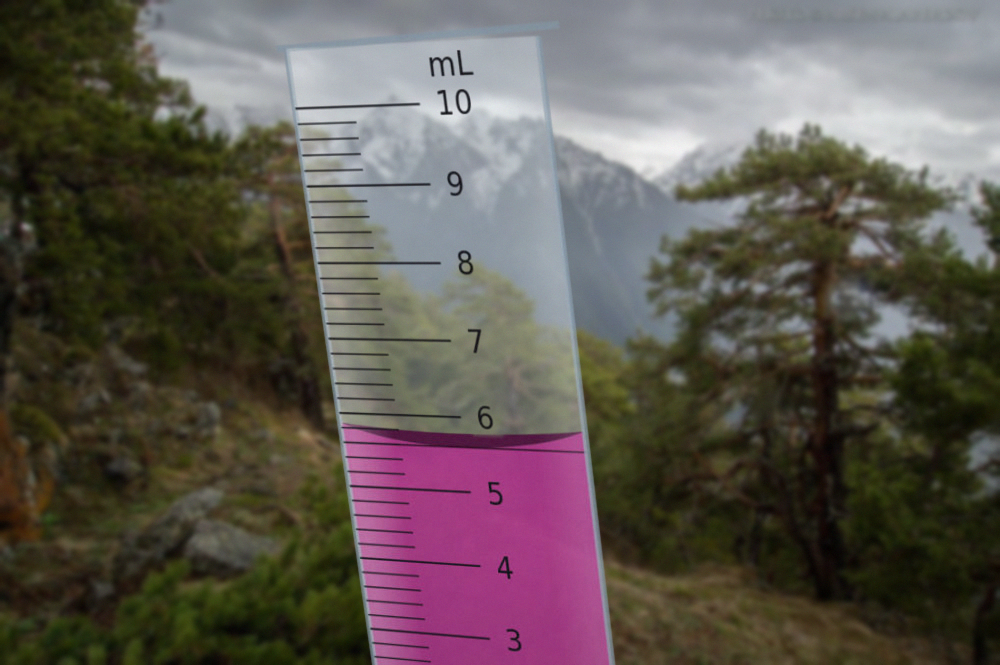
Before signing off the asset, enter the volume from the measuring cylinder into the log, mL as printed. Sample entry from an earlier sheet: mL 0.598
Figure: mL 5.6
